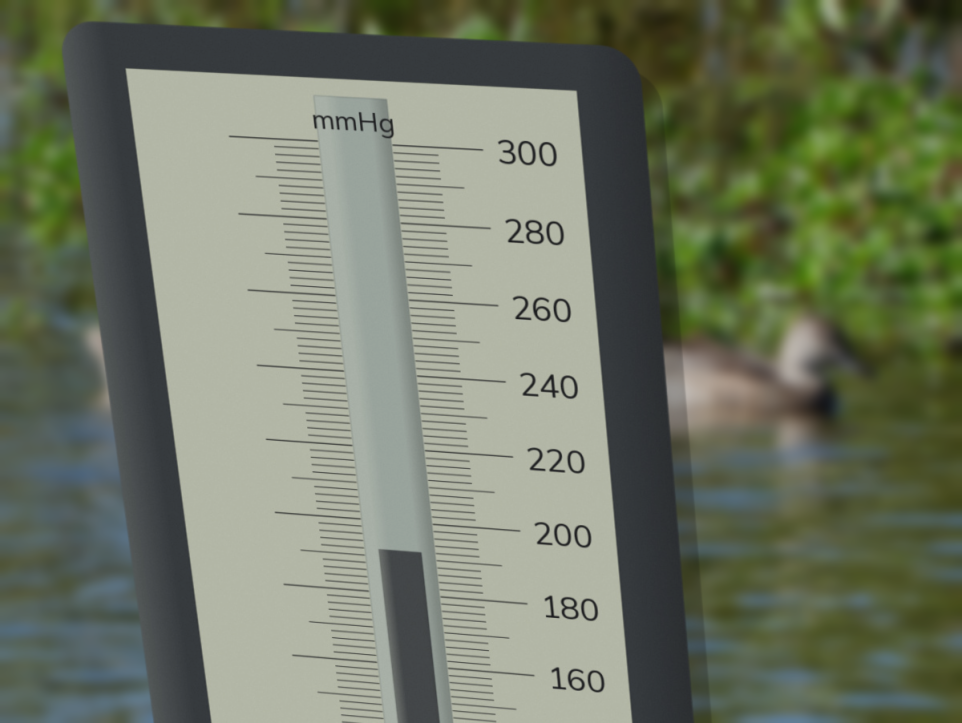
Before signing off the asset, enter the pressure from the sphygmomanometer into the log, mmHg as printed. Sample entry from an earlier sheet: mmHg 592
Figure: mmHg 192
